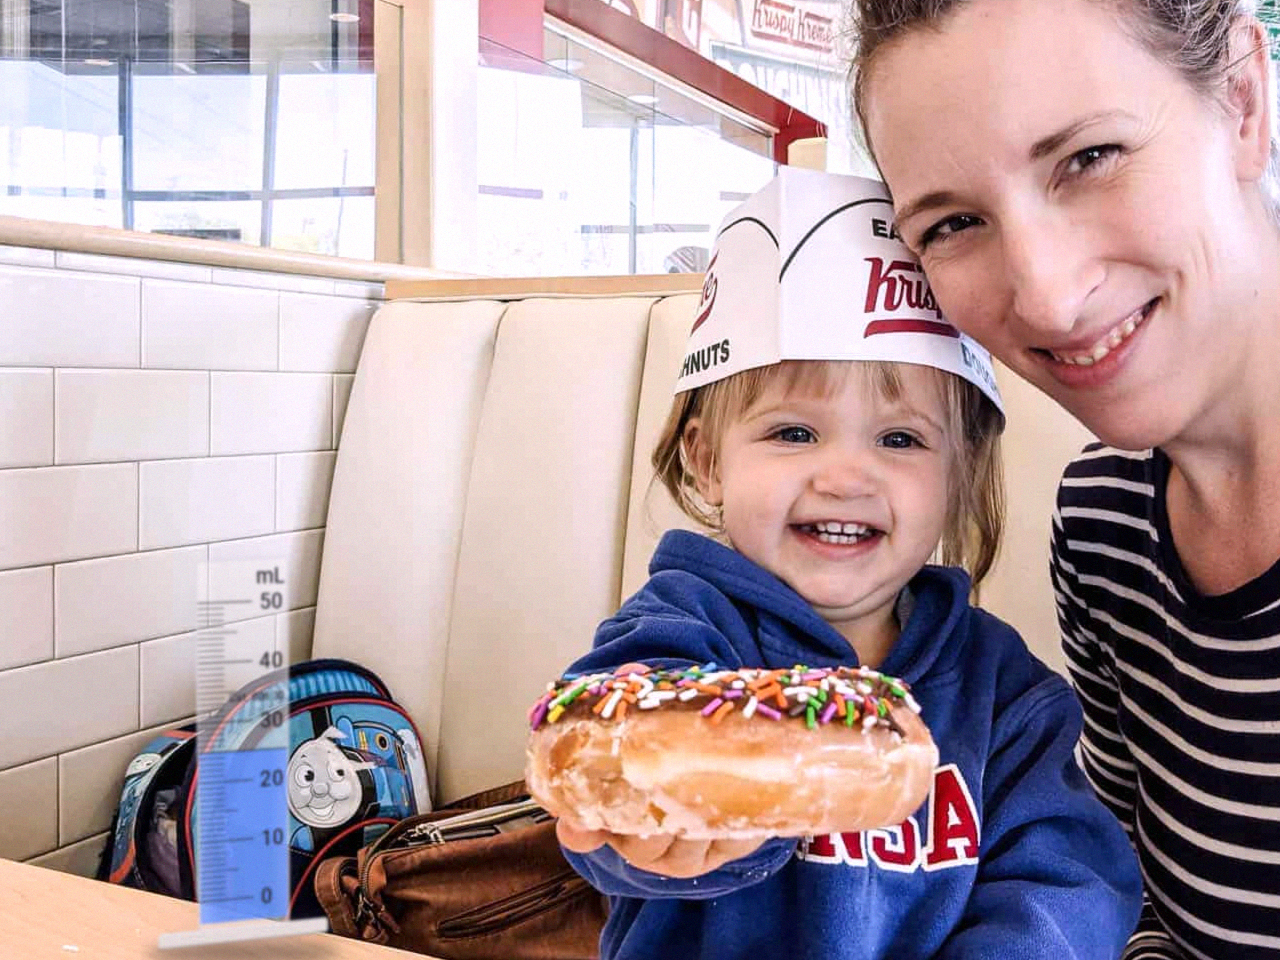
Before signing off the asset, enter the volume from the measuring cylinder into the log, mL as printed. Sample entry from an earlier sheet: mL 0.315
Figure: mL 25
